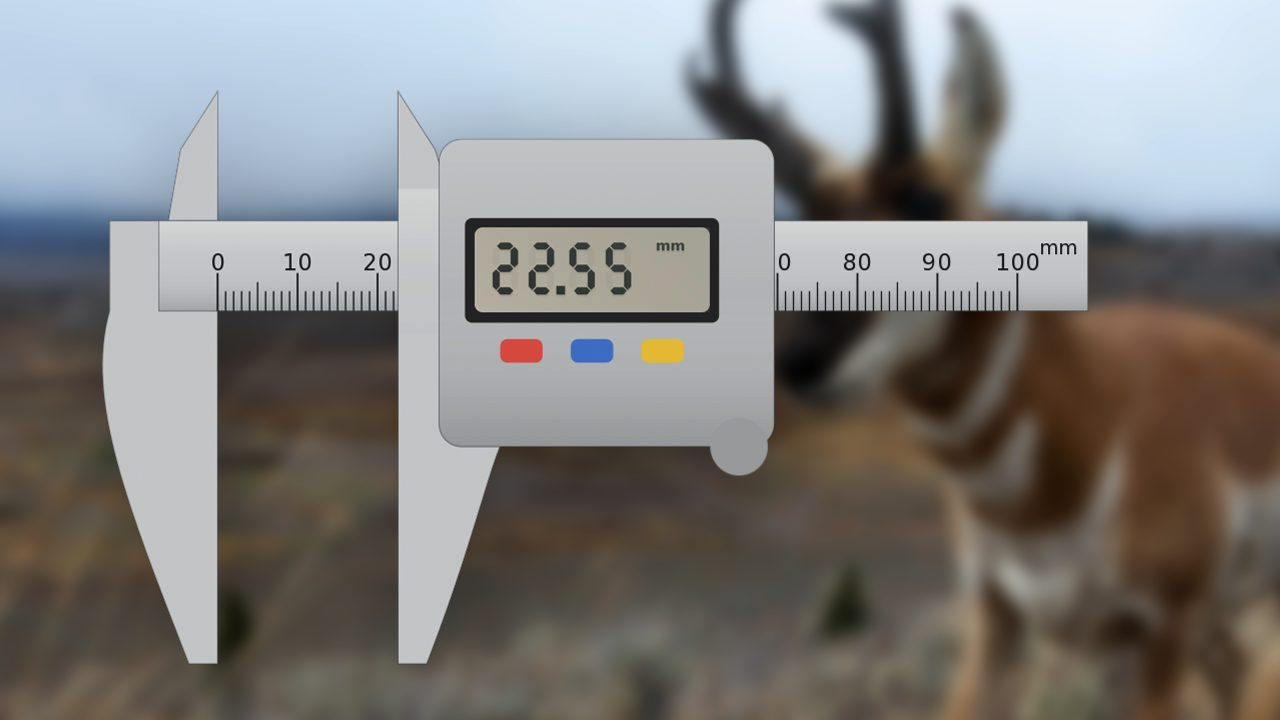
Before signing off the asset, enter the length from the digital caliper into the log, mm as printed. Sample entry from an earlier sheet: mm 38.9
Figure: mm 22.55
